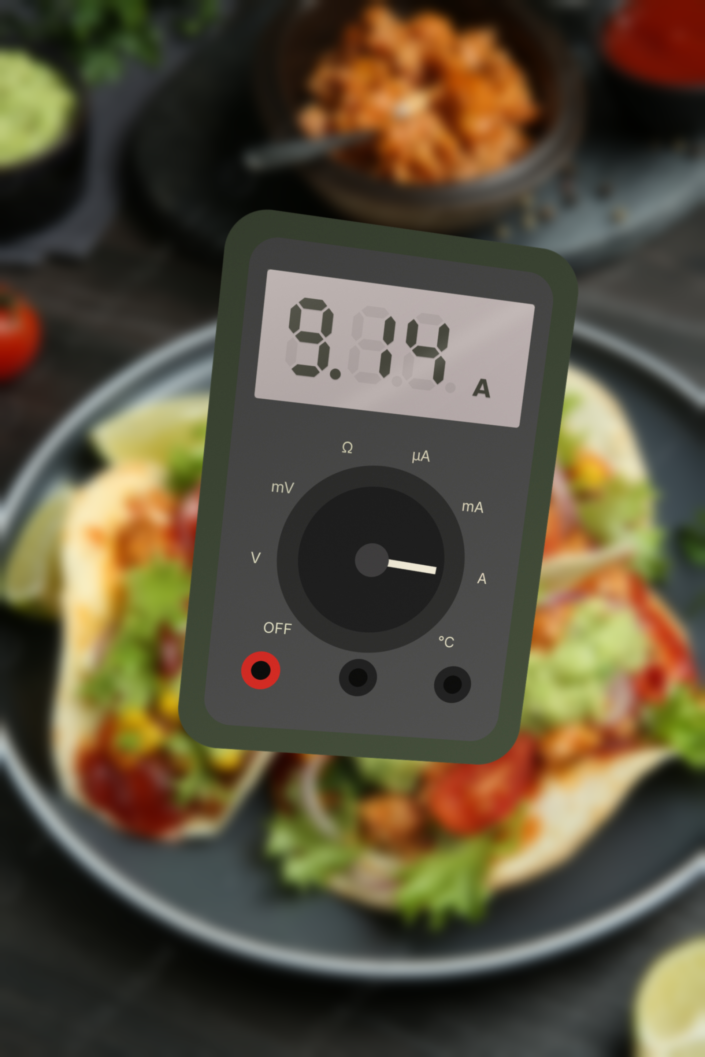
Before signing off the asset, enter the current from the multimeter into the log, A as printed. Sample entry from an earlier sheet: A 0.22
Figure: A 9.14
